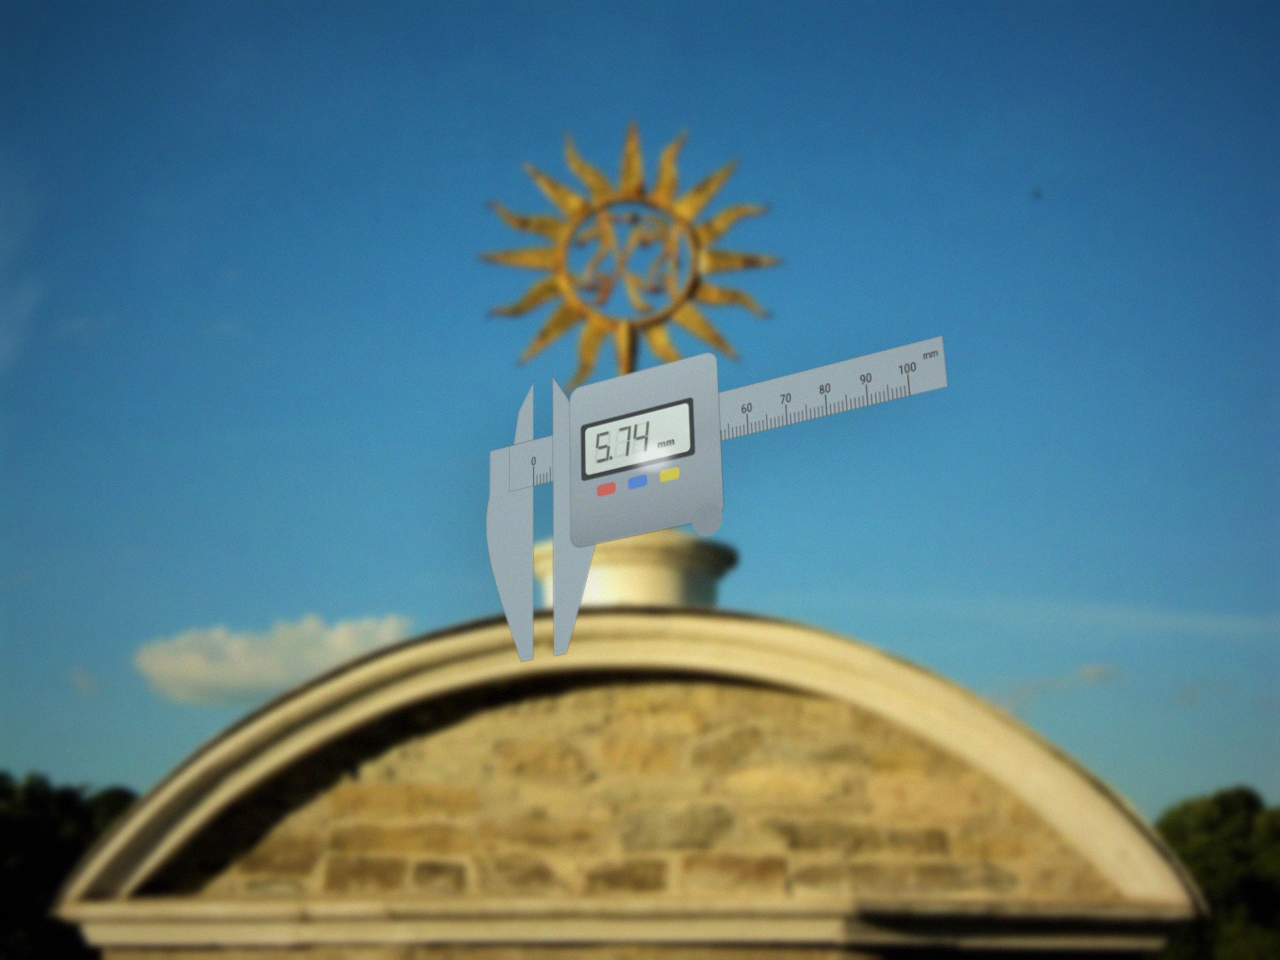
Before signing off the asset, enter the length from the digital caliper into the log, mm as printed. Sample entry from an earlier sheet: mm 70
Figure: mm 5.74
